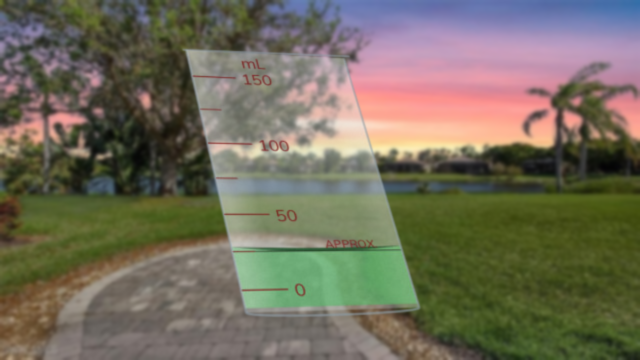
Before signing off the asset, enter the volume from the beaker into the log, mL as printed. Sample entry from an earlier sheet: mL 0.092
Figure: mL 25
